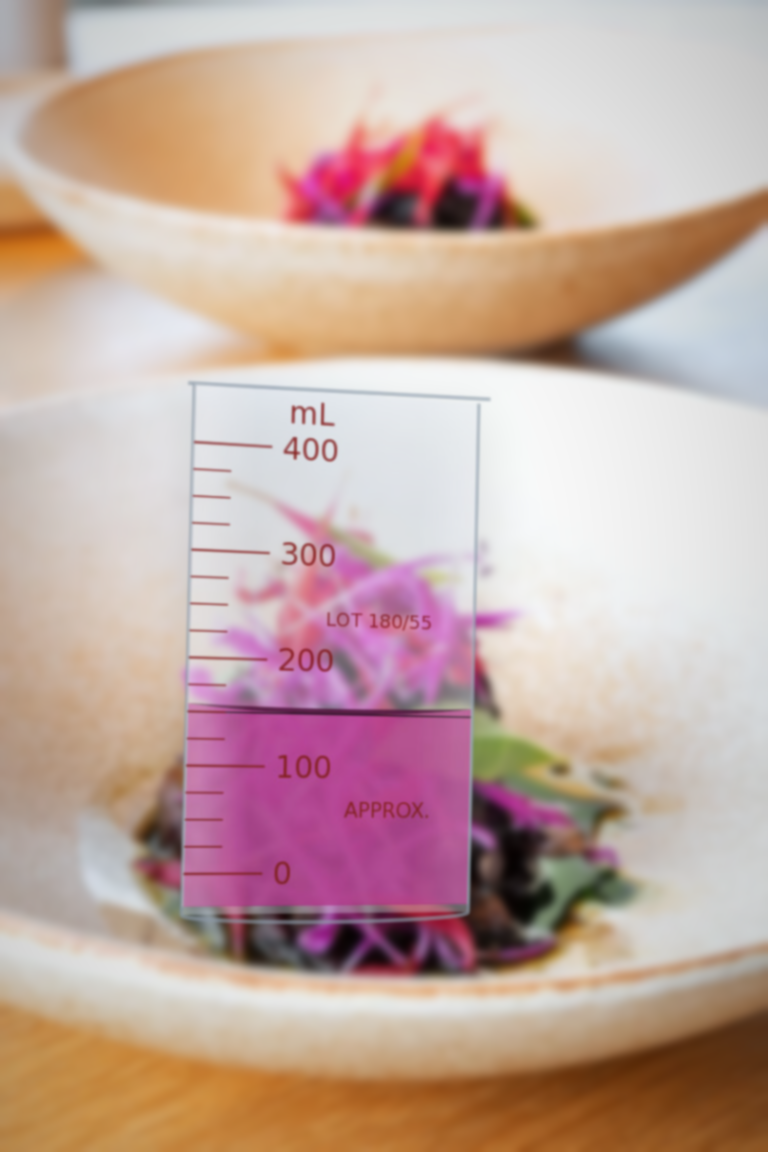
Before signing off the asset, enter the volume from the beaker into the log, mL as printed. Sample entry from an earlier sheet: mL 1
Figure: mL 150
